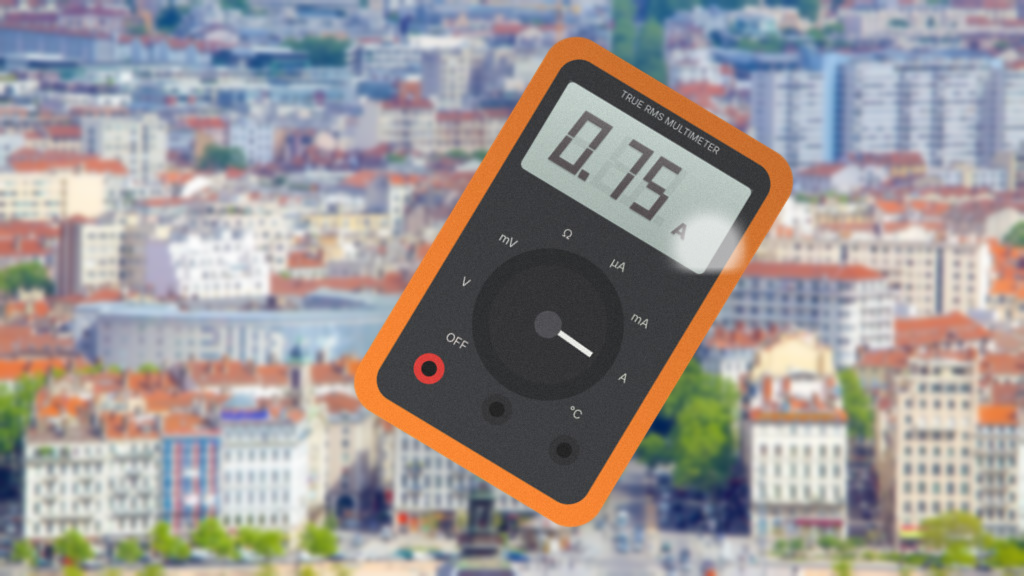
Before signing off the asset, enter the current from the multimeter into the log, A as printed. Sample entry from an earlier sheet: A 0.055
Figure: A 0.75
